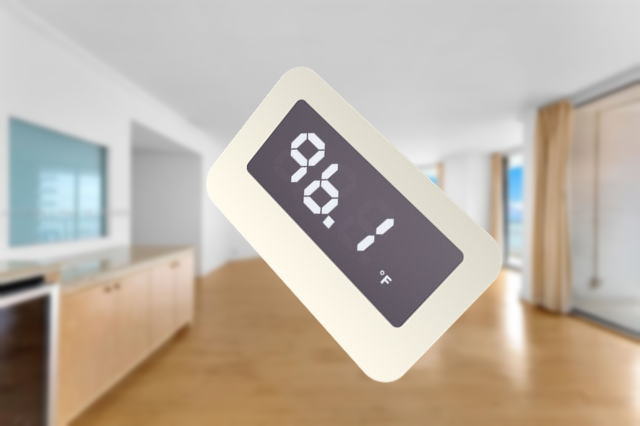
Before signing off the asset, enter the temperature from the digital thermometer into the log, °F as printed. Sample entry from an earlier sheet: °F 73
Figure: °F 96.1
